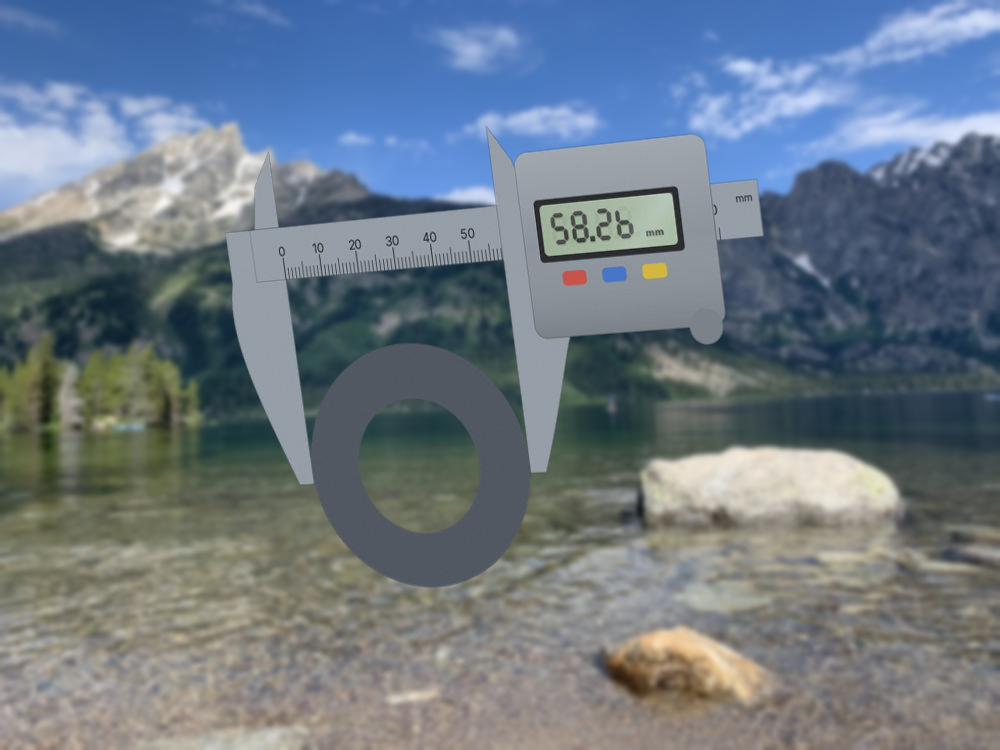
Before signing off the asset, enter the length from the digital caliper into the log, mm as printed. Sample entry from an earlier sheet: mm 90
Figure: mm 58.26
